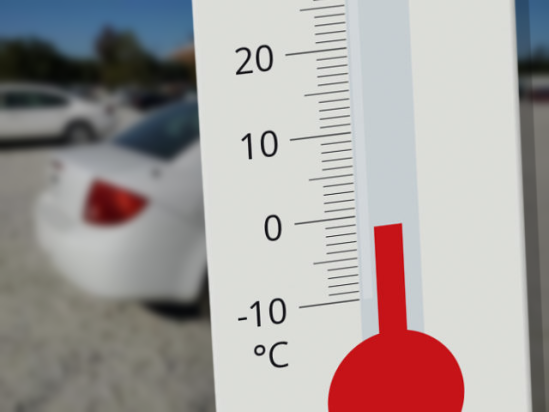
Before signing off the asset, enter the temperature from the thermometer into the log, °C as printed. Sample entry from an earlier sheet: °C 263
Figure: °C -1.5
